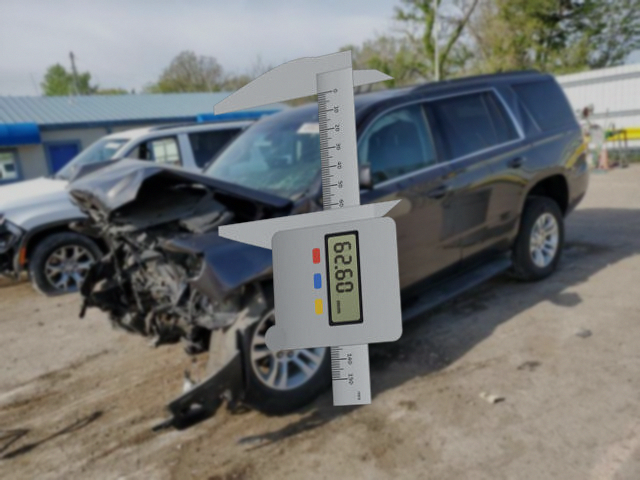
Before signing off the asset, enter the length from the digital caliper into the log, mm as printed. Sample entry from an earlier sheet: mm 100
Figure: mm 62.60
